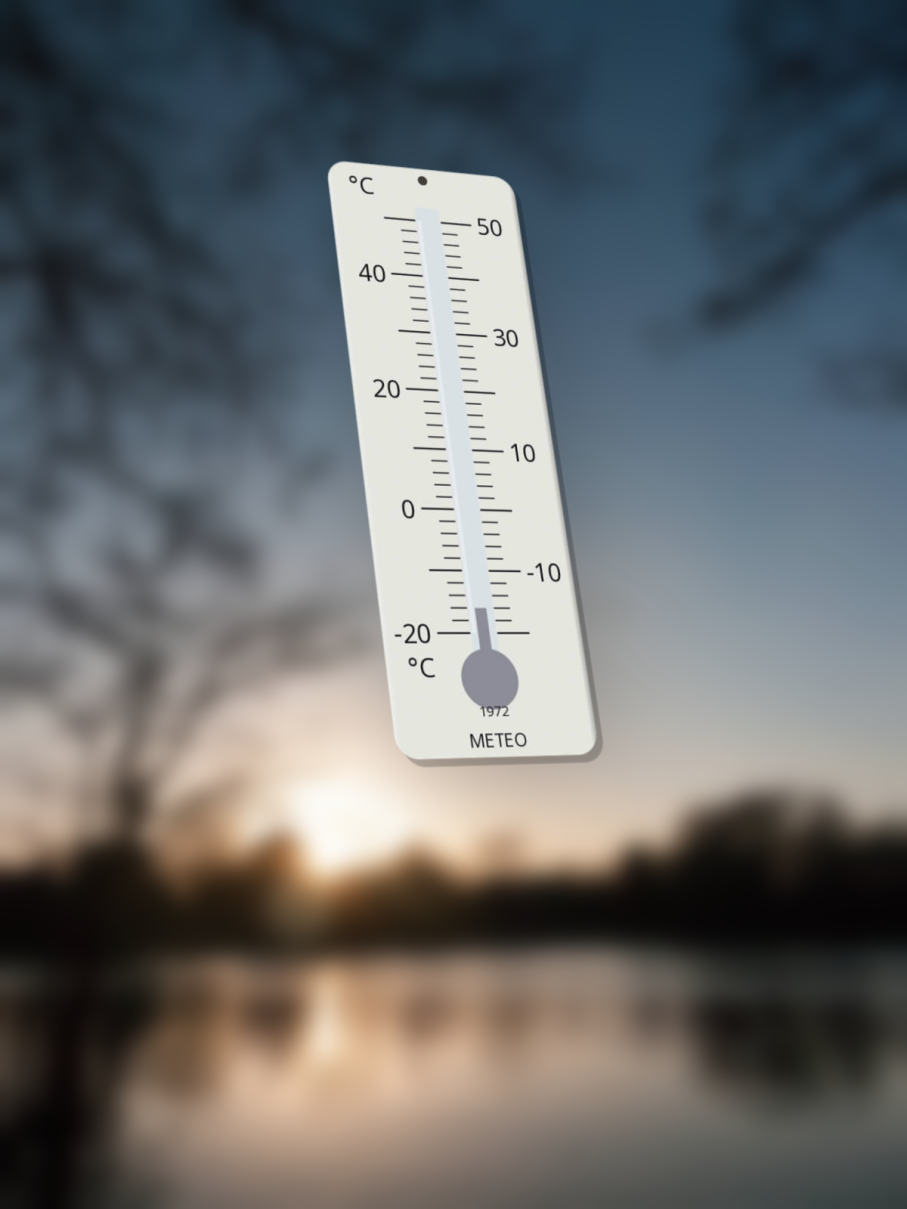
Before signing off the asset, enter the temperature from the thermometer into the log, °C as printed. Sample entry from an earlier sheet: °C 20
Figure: °C -16
